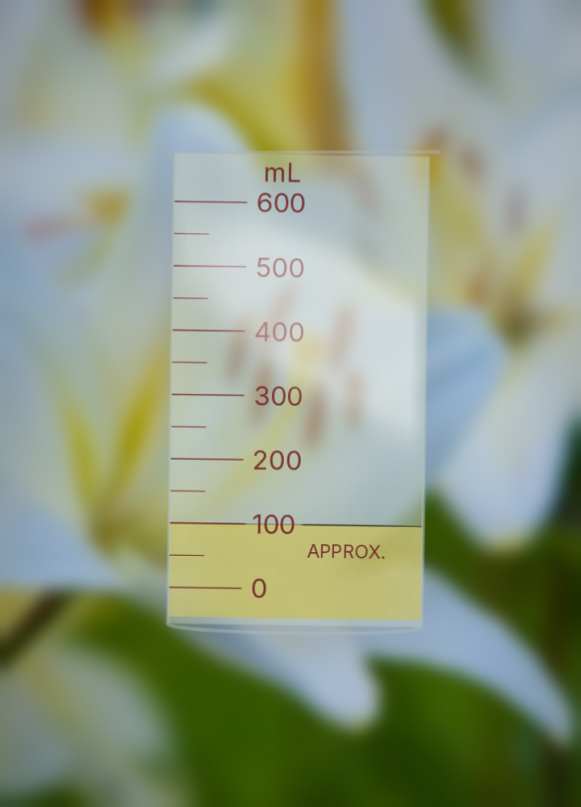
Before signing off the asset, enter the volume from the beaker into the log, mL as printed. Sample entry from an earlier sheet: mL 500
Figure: mL 100
